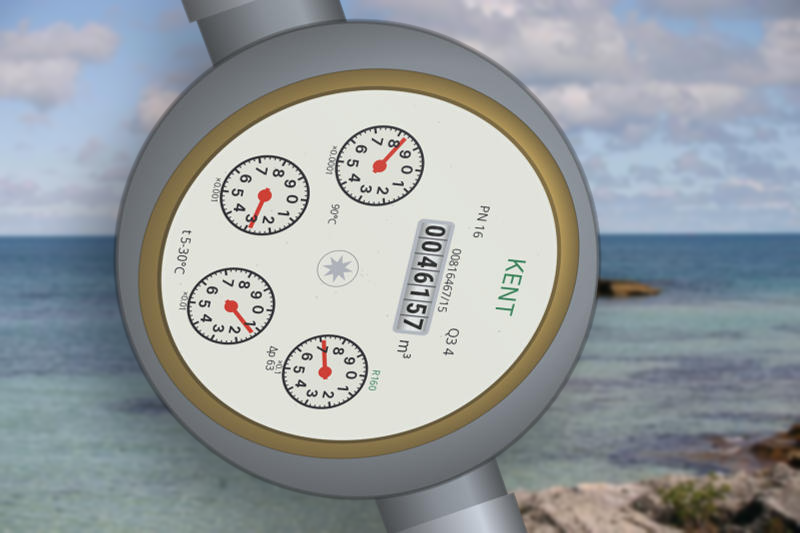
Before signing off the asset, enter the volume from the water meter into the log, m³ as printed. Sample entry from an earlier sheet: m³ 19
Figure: m³ 46157.7128
